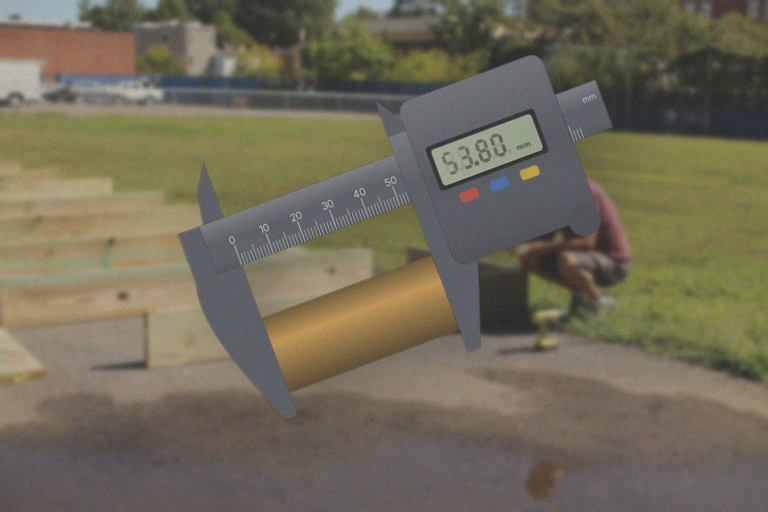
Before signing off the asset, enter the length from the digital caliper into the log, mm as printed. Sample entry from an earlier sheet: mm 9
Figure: mm 53.80
